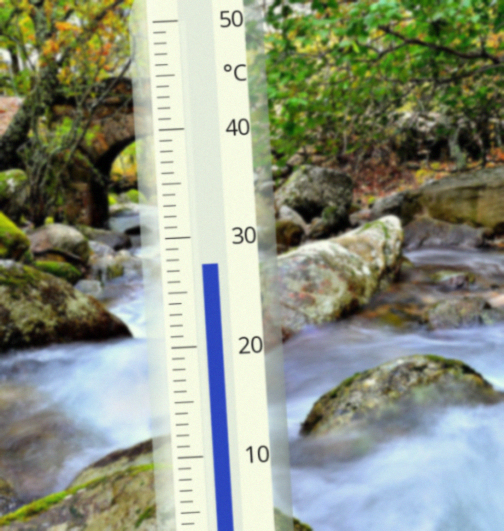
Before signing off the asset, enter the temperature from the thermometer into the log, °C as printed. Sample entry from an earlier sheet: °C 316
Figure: °C 27.5
